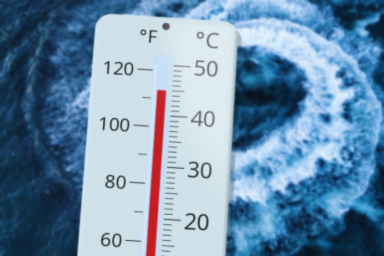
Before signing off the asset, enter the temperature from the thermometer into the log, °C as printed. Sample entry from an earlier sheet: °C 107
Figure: °C 45
